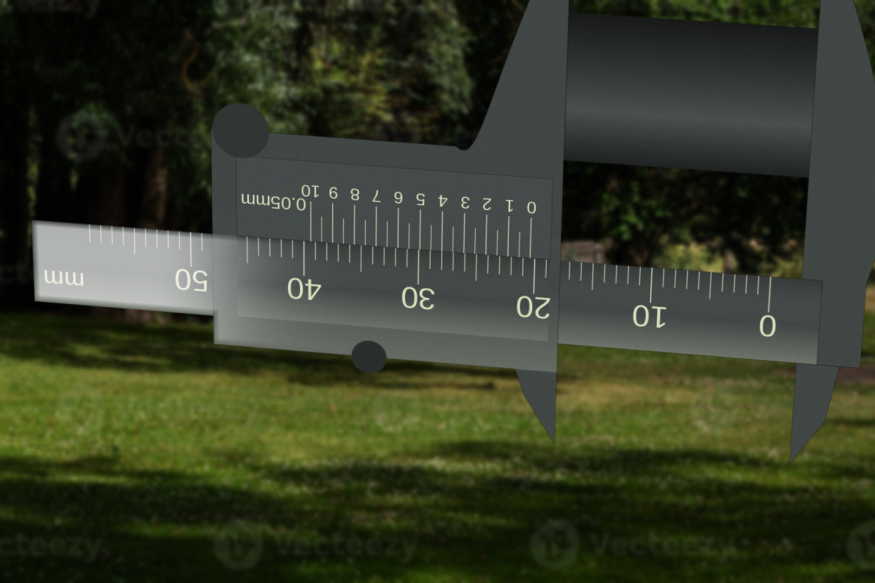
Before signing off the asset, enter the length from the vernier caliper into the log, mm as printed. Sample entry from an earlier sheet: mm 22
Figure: mm 20.4
